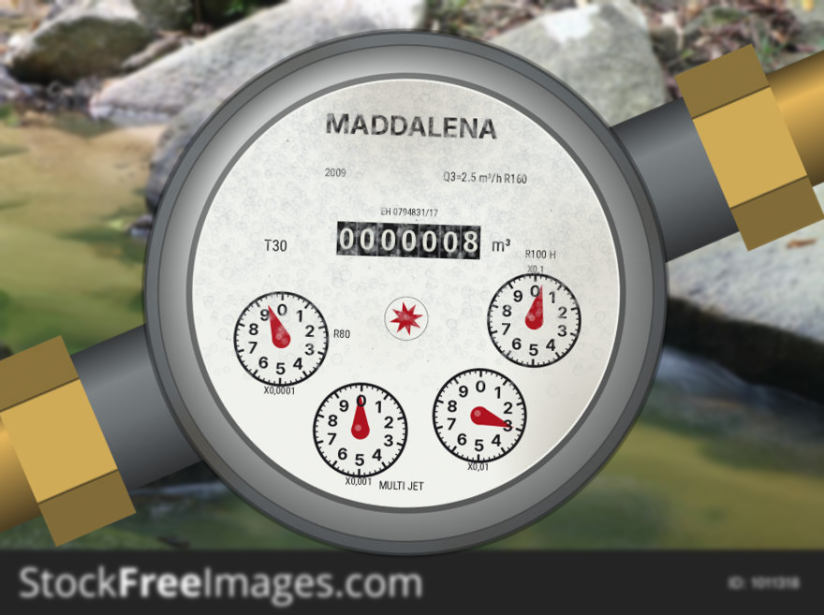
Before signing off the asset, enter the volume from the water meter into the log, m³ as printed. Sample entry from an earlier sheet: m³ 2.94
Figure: m³ 8.0299
